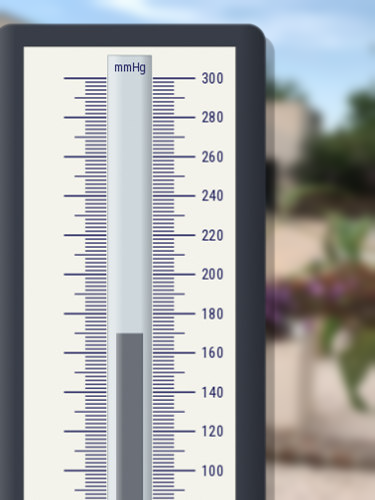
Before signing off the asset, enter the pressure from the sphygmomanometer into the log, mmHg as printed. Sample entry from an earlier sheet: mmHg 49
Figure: mmHg 170
